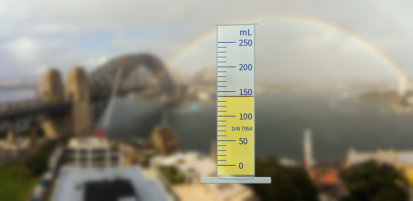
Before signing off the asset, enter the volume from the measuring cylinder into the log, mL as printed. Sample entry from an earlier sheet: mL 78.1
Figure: mL 140
